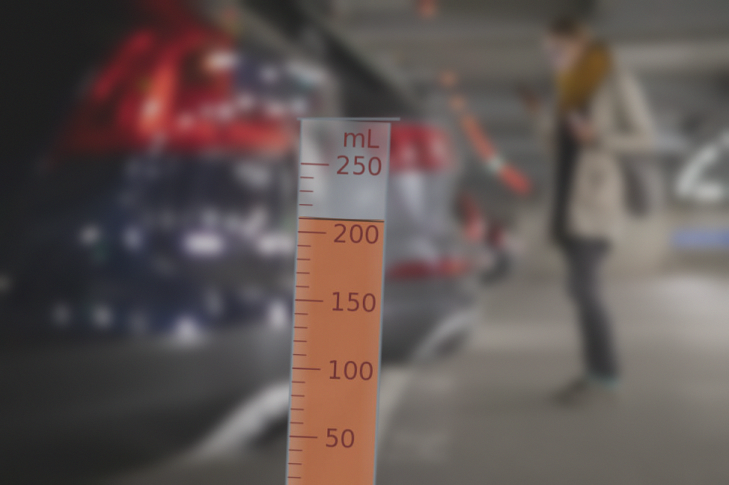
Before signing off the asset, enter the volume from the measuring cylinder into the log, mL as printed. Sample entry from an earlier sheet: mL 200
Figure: mL 210
